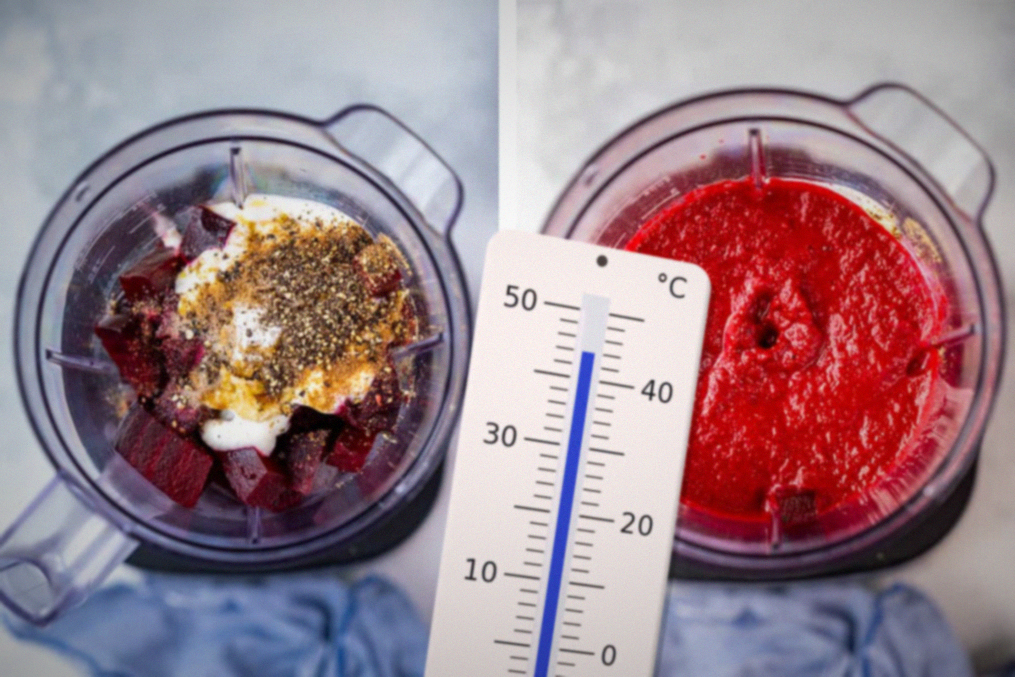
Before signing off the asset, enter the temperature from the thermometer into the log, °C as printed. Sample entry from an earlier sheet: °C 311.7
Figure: °C 44
